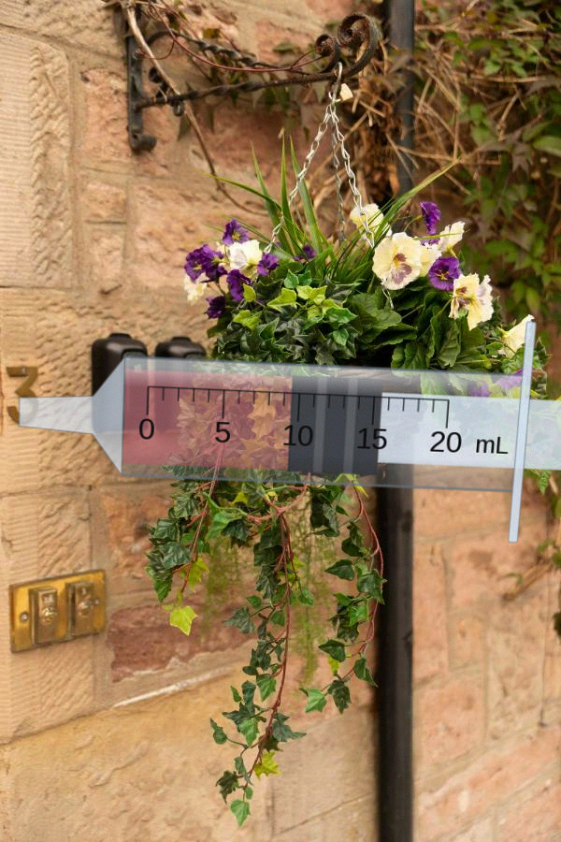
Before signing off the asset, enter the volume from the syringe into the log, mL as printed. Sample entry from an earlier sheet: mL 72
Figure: mL 9.5
